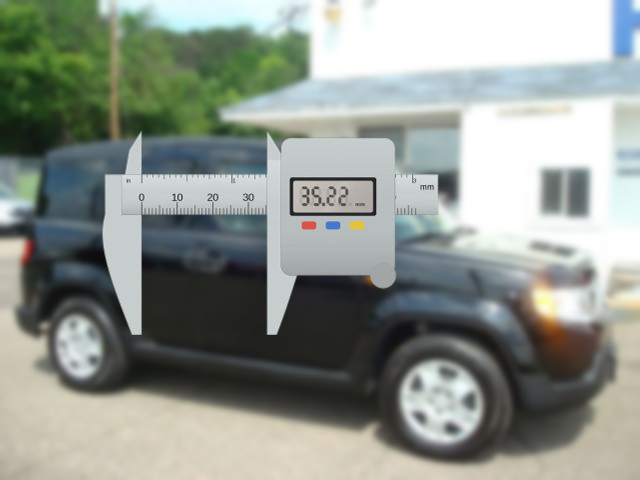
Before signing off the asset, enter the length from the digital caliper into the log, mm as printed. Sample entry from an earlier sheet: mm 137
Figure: mm 35.22
